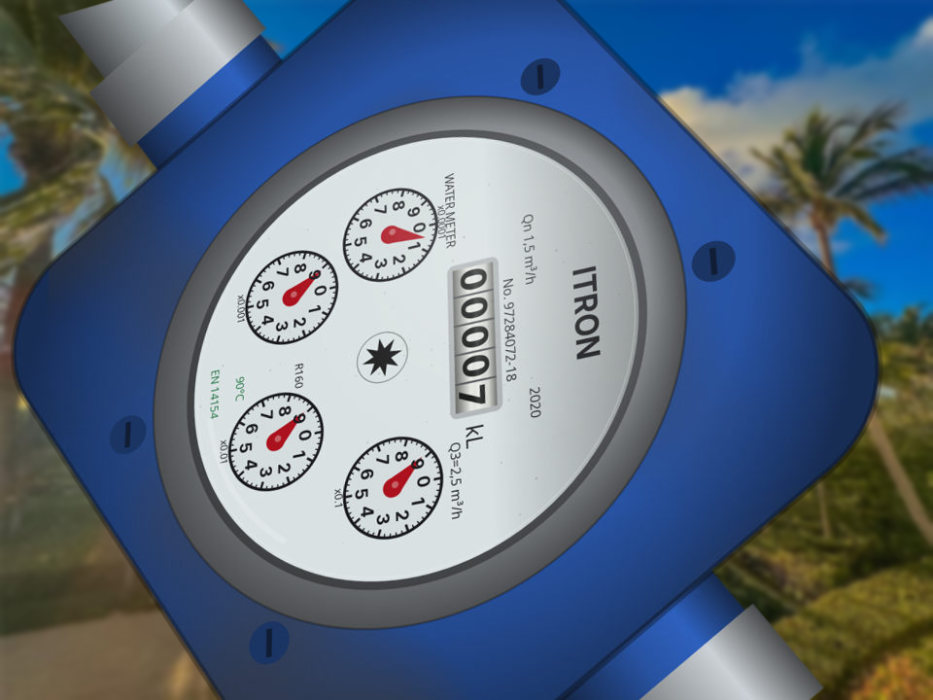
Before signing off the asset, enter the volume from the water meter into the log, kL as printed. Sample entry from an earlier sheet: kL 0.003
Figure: kL 6.8890
